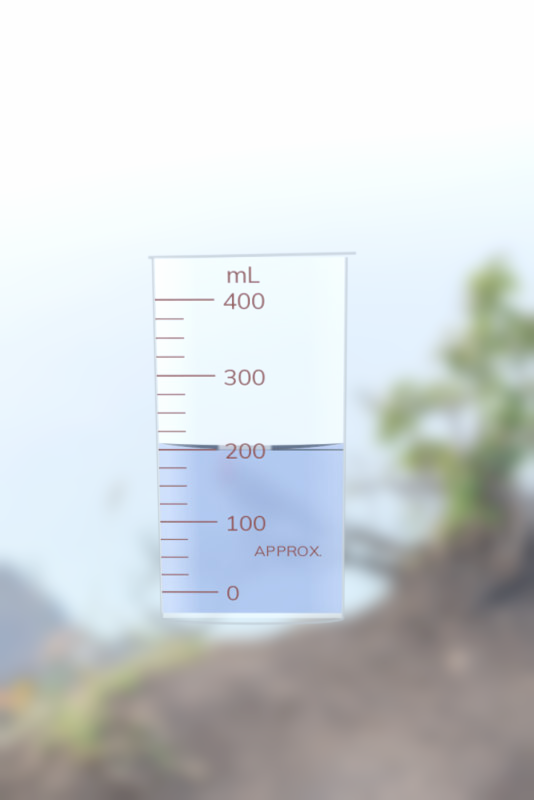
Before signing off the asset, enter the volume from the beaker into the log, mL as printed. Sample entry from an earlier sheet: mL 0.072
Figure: mL 200
